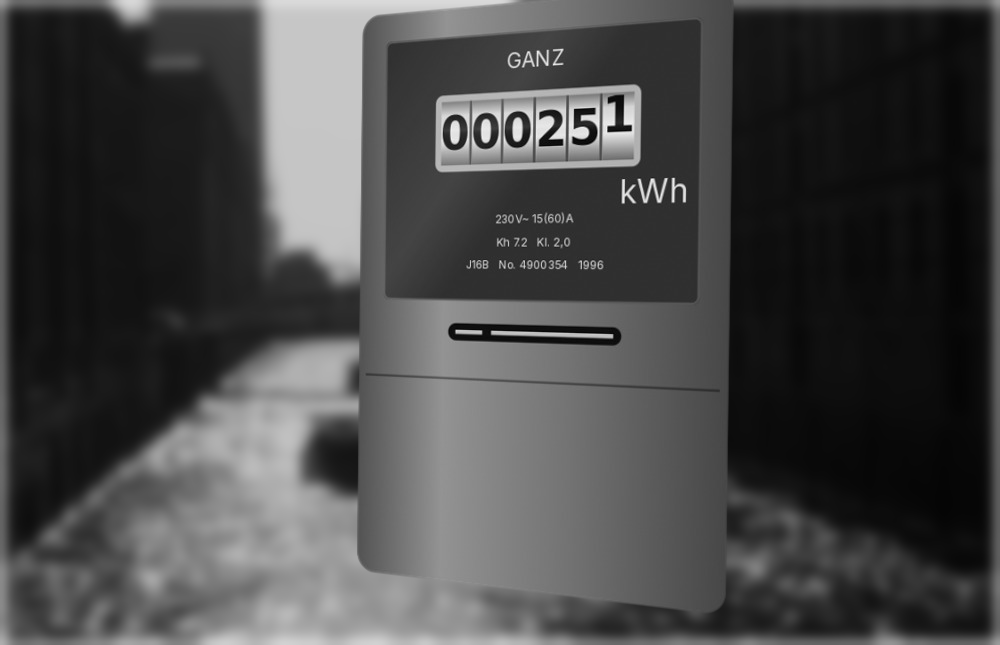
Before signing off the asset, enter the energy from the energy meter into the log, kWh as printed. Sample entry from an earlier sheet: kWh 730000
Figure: kWh 251
